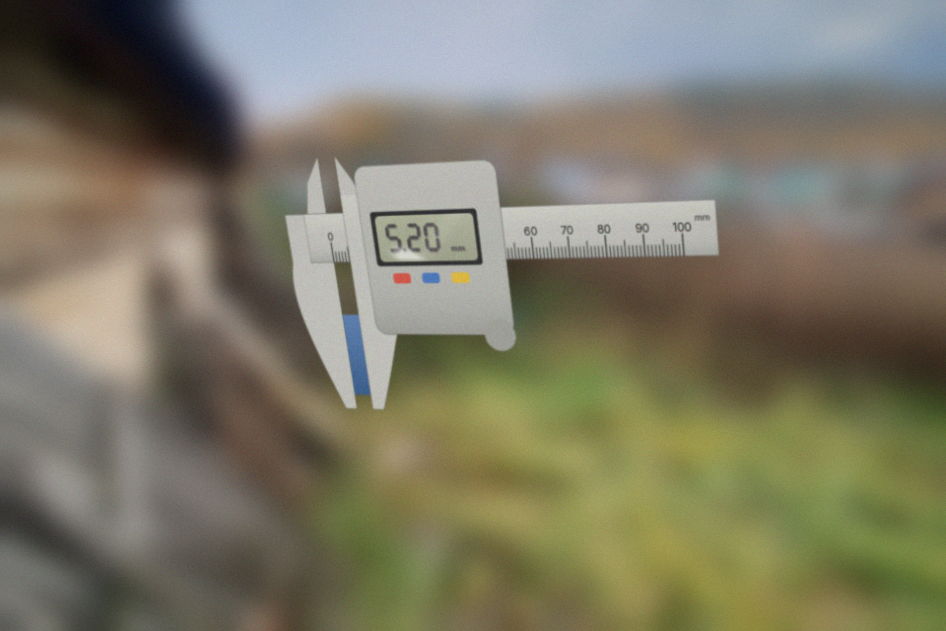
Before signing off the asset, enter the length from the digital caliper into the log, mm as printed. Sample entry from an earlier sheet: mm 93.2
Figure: mm 5.20
